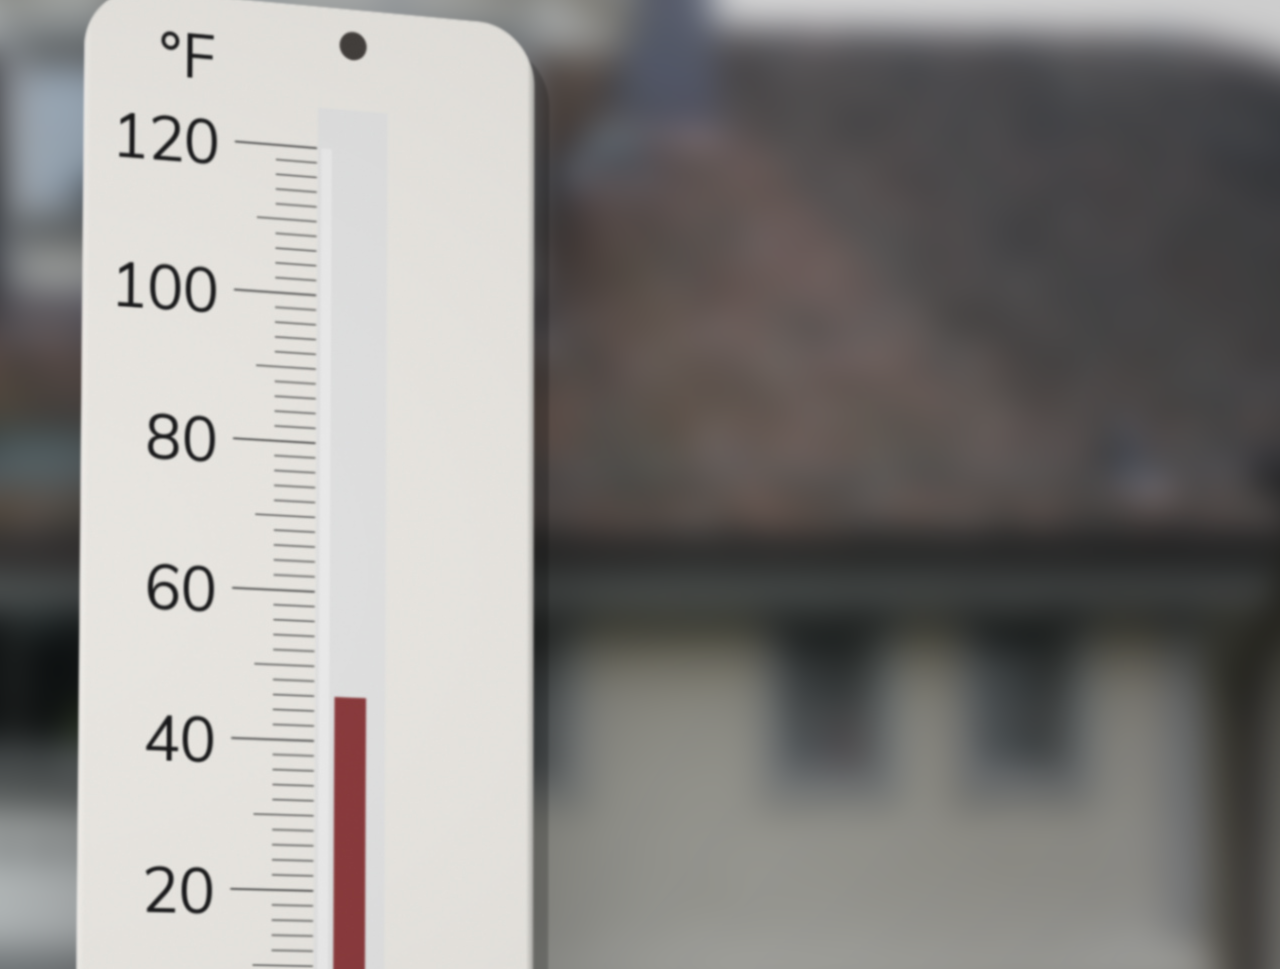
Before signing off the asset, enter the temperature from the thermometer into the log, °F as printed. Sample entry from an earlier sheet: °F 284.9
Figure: °F 46
